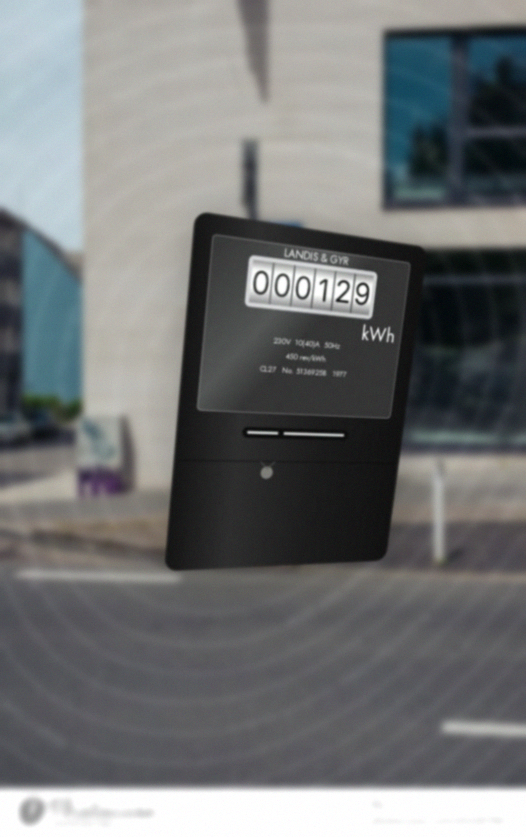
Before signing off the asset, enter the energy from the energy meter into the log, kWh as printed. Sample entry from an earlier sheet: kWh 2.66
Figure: kWh 129
